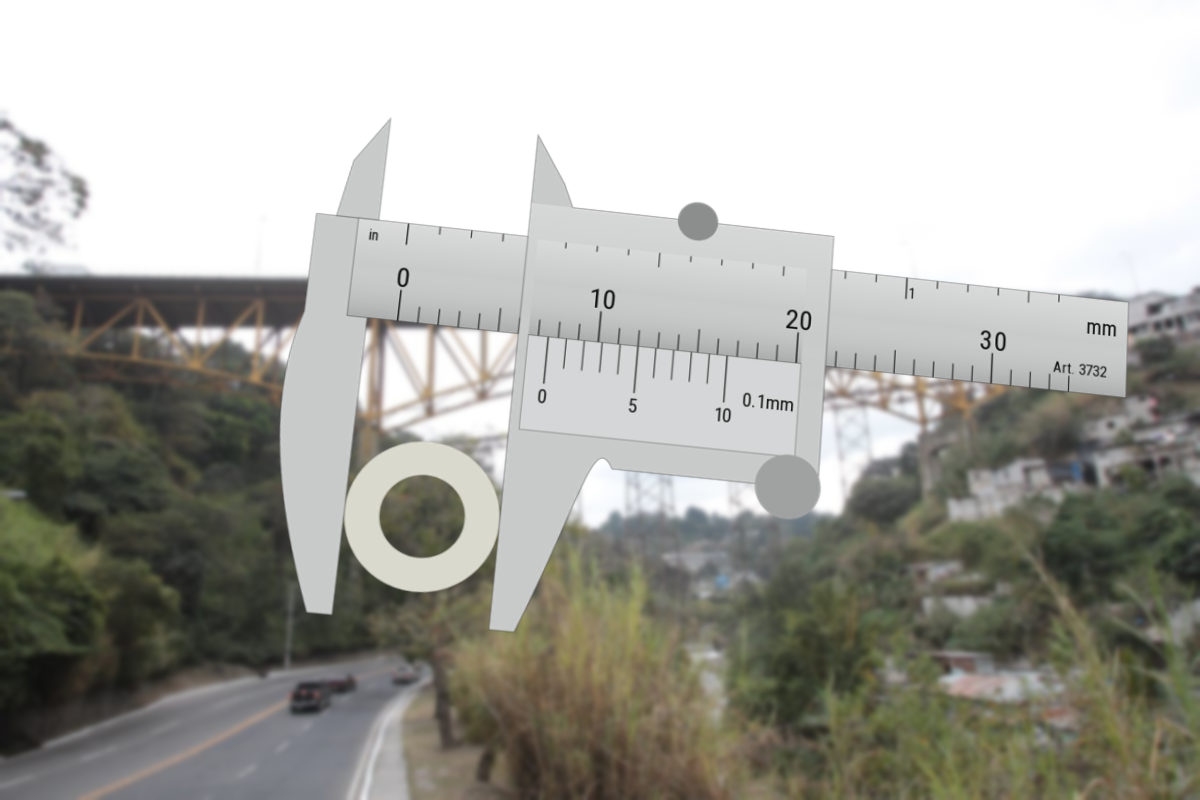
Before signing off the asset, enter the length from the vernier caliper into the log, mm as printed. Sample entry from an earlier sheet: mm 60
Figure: mm 7.5
